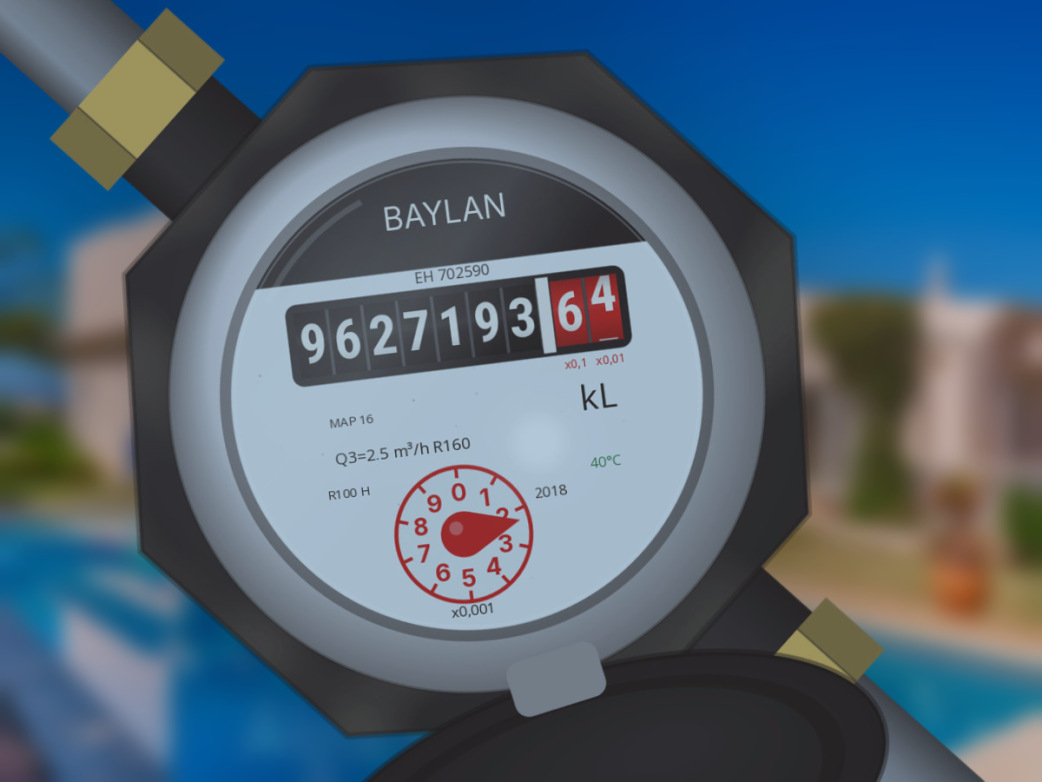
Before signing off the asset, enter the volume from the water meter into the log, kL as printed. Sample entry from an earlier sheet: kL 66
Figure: kL 9627193.642
